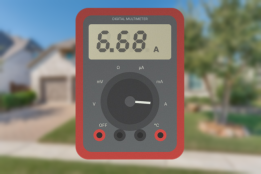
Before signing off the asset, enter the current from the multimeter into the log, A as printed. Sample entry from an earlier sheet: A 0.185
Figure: A 6.68
